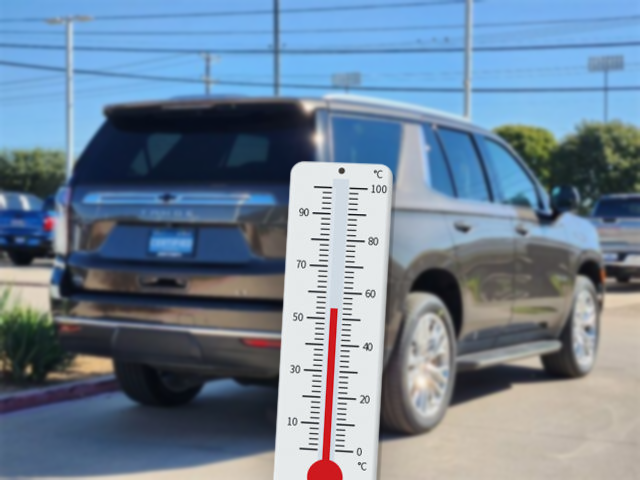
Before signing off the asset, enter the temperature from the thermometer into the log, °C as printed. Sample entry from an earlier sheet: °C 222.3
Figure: °C 54
